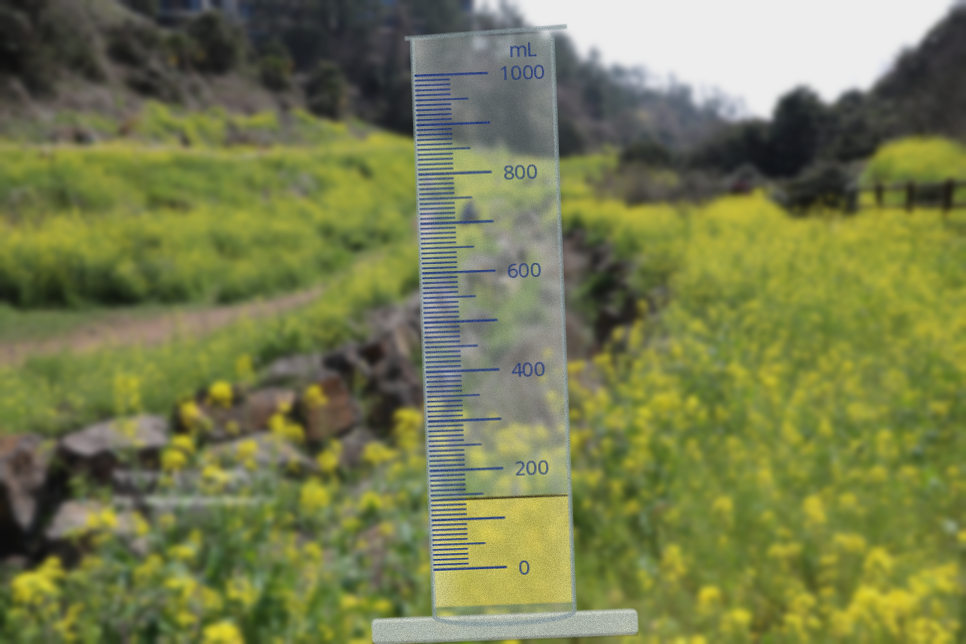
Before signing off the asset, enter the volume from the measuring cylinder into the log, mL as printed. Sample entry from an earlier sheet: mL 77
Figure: mL 140
